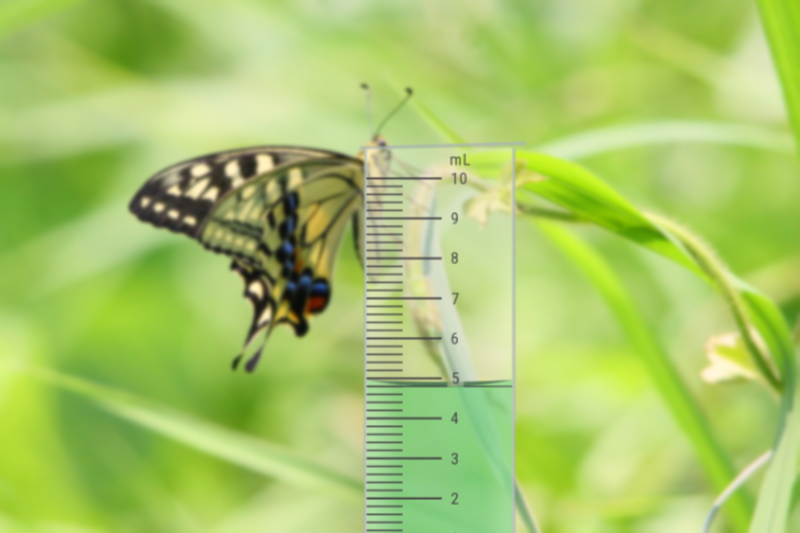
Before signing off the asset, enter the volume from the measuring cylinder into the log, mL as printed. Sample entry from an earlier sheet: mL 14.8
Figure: mL 4.8
